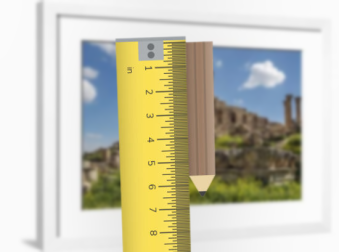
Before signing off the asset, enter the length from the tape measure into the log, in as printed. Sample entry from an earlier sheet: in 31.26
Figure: in 6.5
